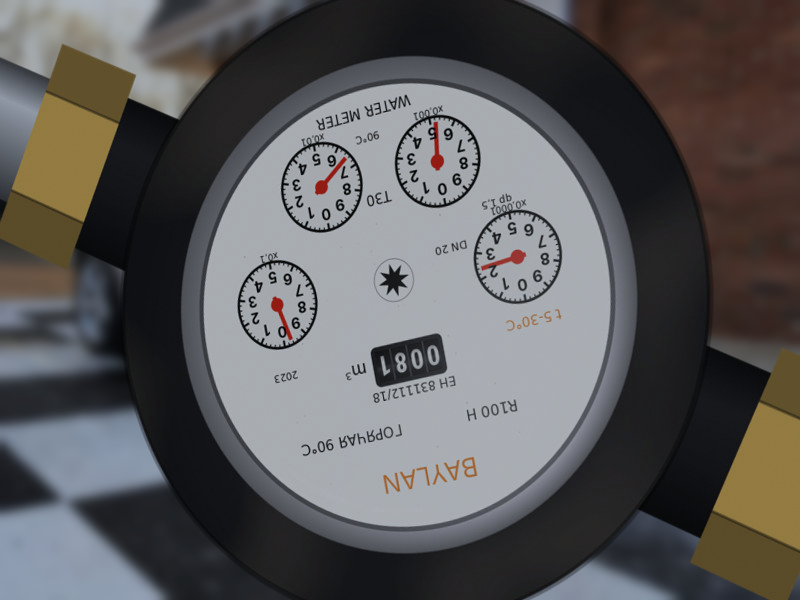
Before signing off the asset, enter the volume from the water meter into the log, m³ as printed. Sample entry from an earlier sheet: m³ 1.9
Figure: m³ 80.9652
